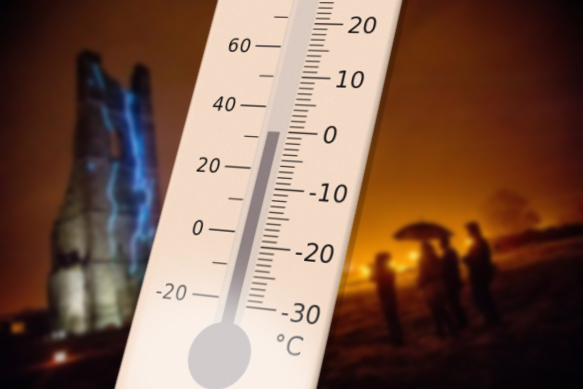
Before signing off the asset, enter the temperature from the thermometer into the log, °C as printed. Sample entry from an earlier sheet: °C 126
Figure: °C 0
